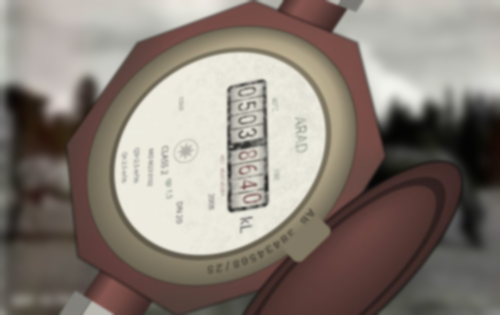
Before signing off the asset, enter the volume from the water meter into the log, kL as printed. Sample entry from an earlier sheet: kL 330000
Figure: kL 503.8640
